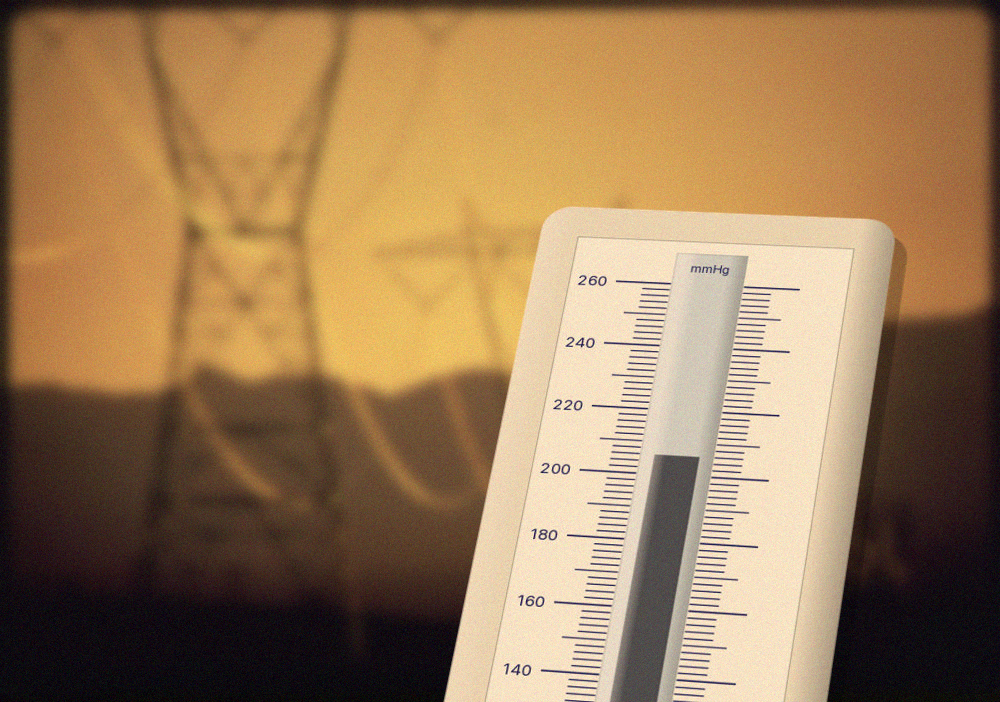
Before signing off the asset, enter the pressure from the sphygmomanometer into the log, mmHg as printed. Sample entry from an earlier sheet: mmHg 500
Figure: mmHg 206
